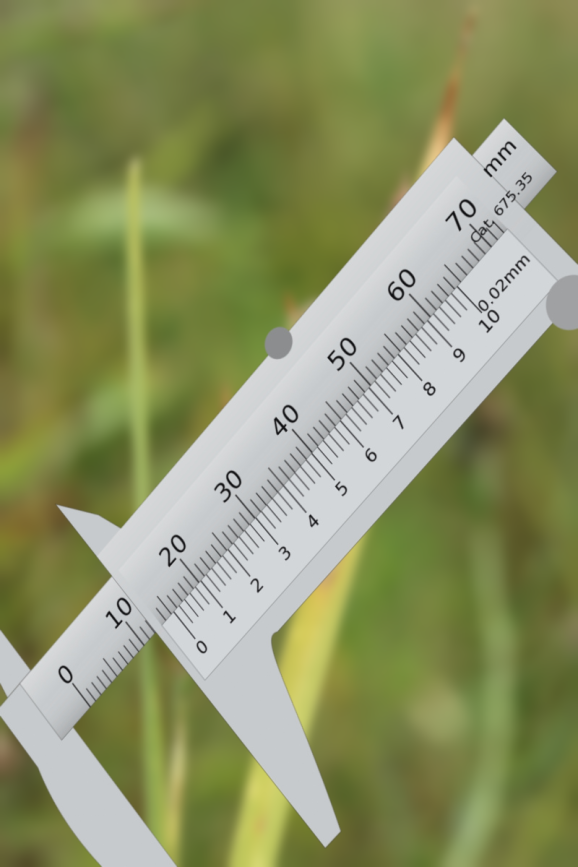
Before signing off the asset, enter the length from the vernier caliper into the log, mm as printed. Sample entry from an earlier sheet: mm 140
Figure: mm 15.4
